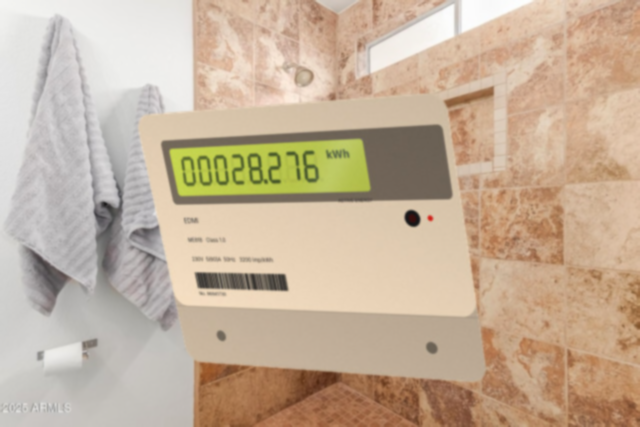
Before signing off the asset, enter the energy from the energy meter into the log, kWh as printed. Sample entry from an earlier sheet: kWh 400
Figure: kWh 28.276
